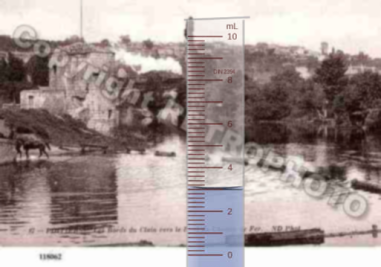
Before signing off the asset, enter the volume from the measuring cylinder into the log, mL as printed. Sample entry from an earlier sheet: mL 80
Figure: mL 3
